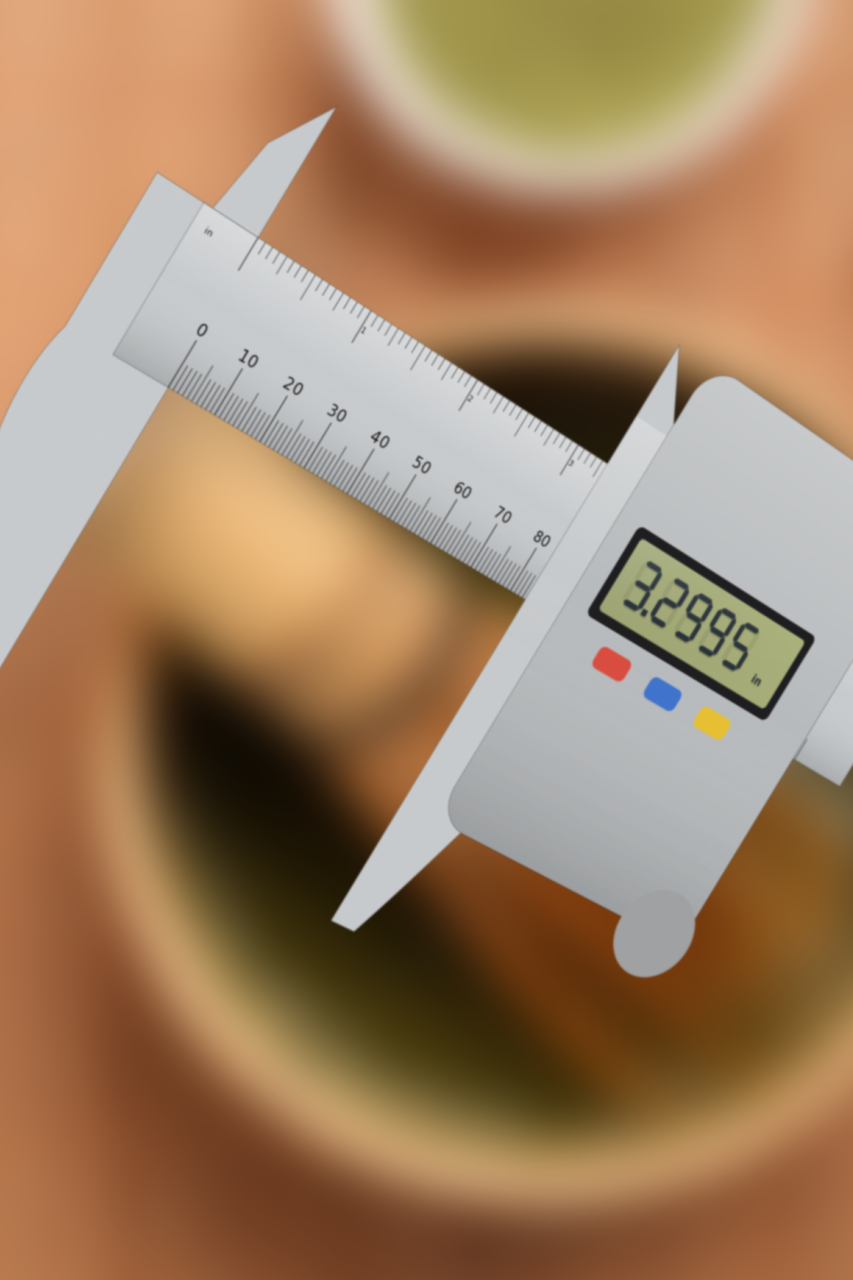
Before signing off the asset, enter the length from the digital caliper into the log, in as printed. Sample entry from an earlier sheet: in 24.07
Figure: in 3.2995
